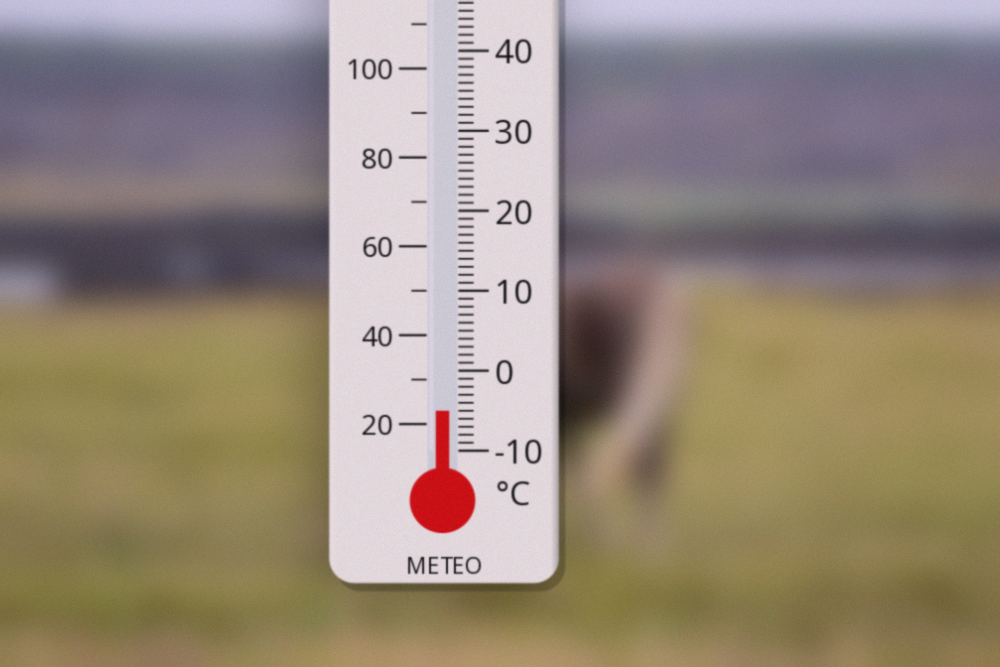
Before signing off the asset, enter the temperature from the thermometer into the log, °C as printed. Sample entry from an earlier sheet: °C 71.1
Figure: °C -5
